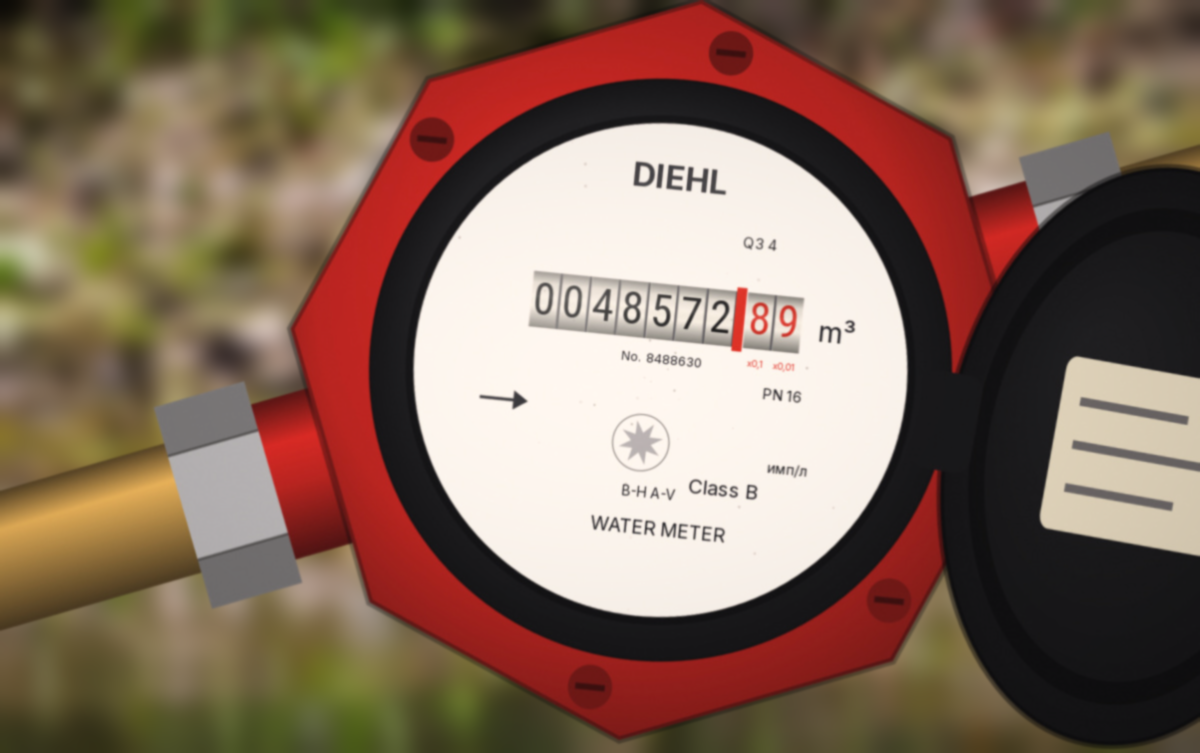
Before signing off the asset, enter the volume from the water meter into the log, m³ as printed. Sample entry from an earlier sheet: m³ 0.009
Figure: m³ 48572.89
